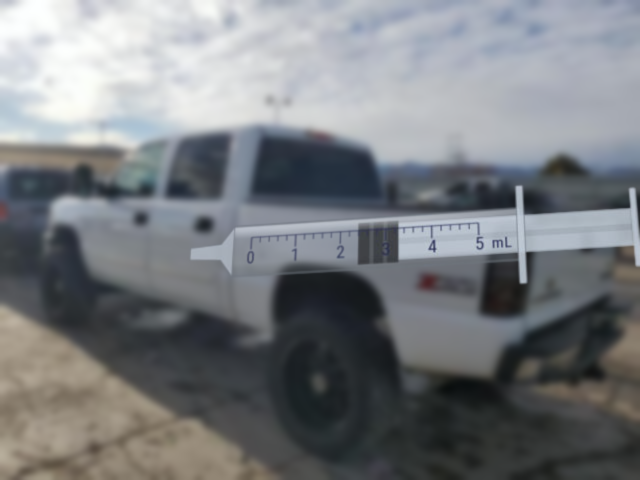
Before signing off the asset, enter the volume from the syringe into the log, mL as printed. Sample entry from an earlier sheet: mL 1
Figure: mL 2.4
